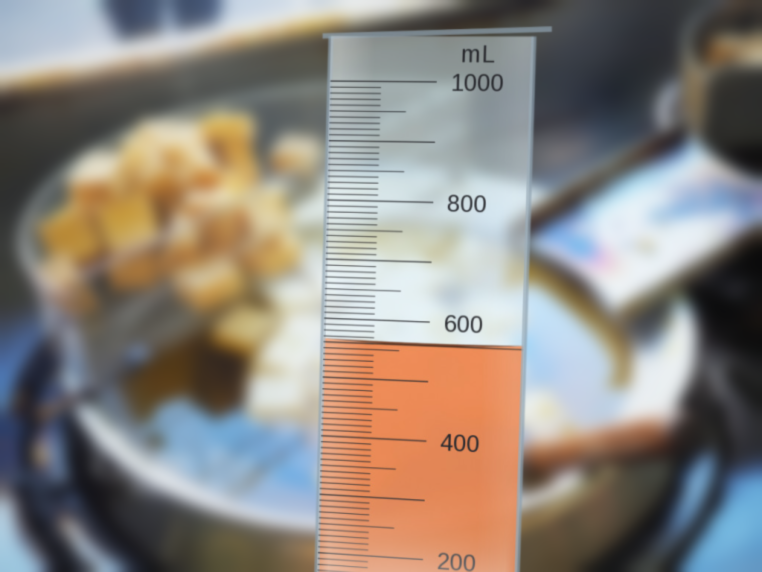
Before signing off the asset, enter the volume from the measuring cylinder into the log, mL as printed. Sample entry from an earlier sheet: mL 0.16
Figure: mL 560
